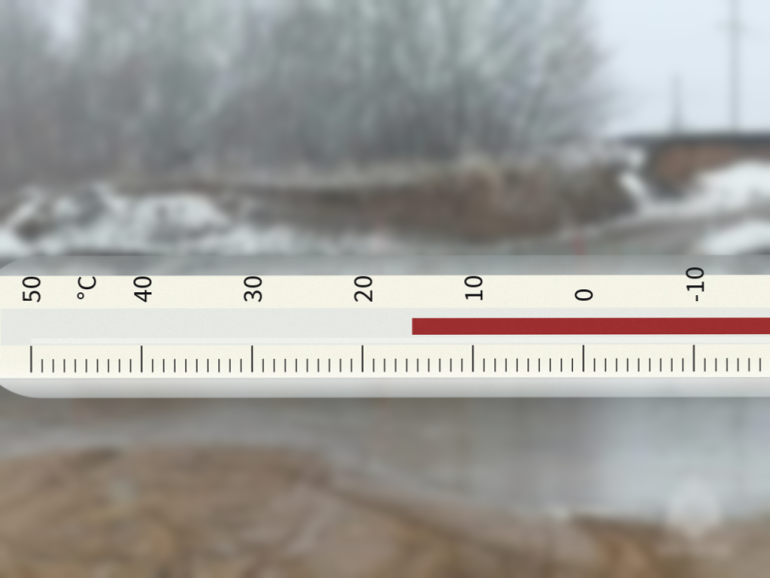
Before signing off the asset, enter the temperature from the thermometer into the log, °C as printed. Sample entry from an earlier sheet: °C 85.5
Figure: °C 15.5
